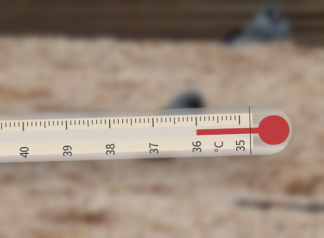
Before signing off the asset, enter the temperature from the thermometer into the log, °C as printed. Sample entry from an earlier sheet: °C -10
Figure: °C 36
